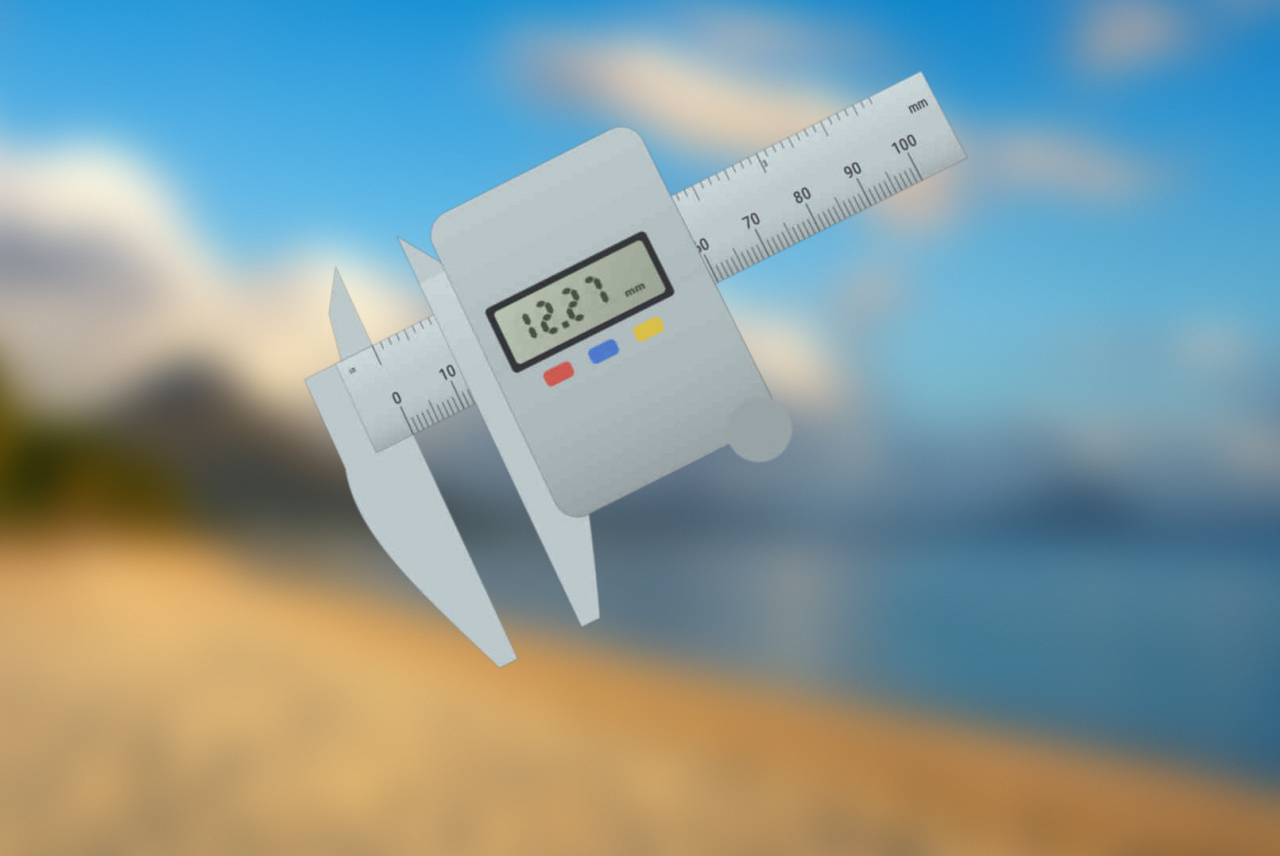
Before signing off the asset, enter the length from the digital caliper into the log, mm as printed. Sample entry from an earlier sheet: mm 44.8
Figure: mm 12.27
